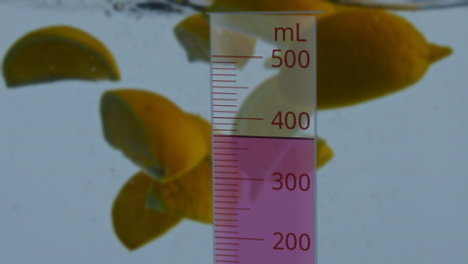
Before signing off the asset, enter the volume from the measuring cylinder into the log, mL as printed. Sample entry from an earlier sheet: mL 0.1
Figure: mL 370
